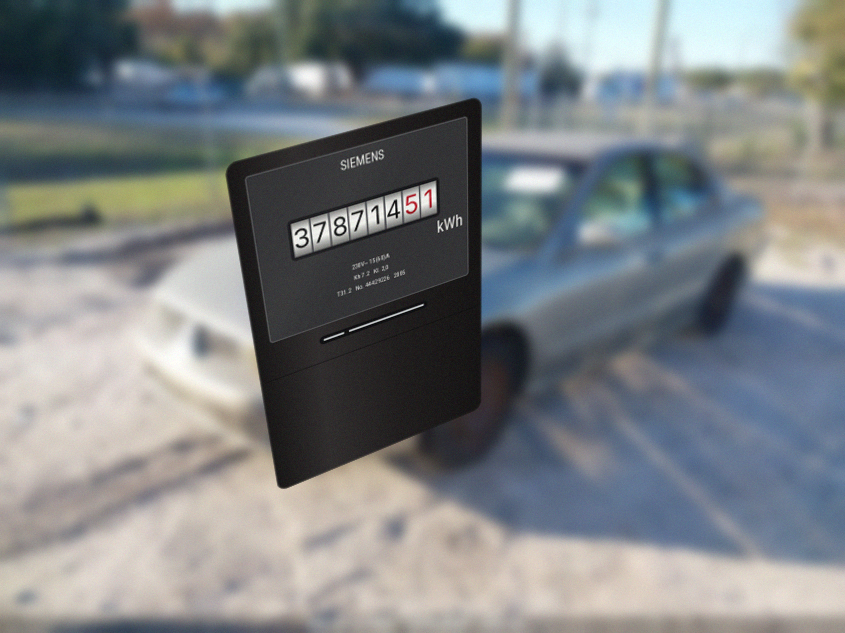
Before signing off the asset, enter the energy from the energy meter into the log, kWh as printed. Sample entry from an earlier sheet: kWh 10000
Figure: kWh 378714.51
